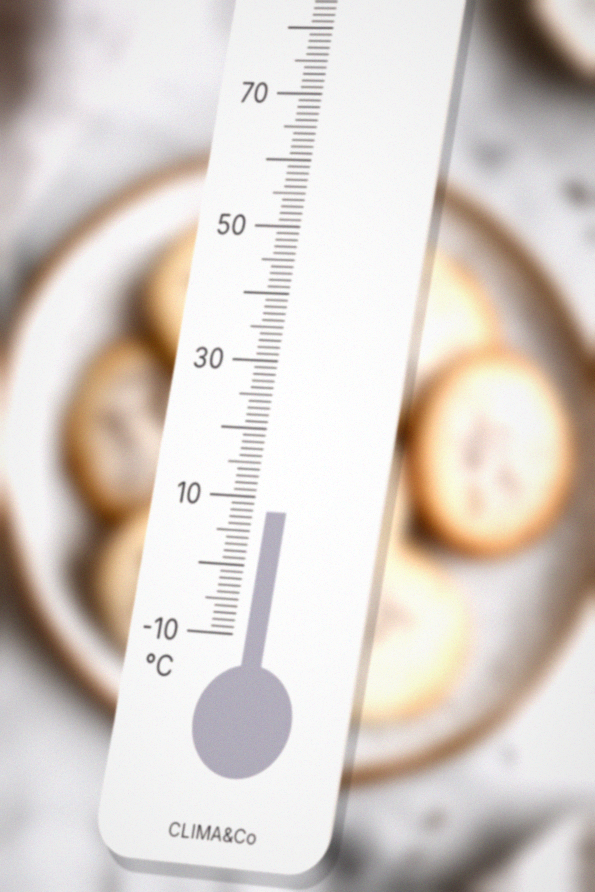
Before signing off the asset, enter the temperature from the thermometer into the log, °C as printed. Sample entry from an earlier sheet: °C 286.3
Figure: °C 8
